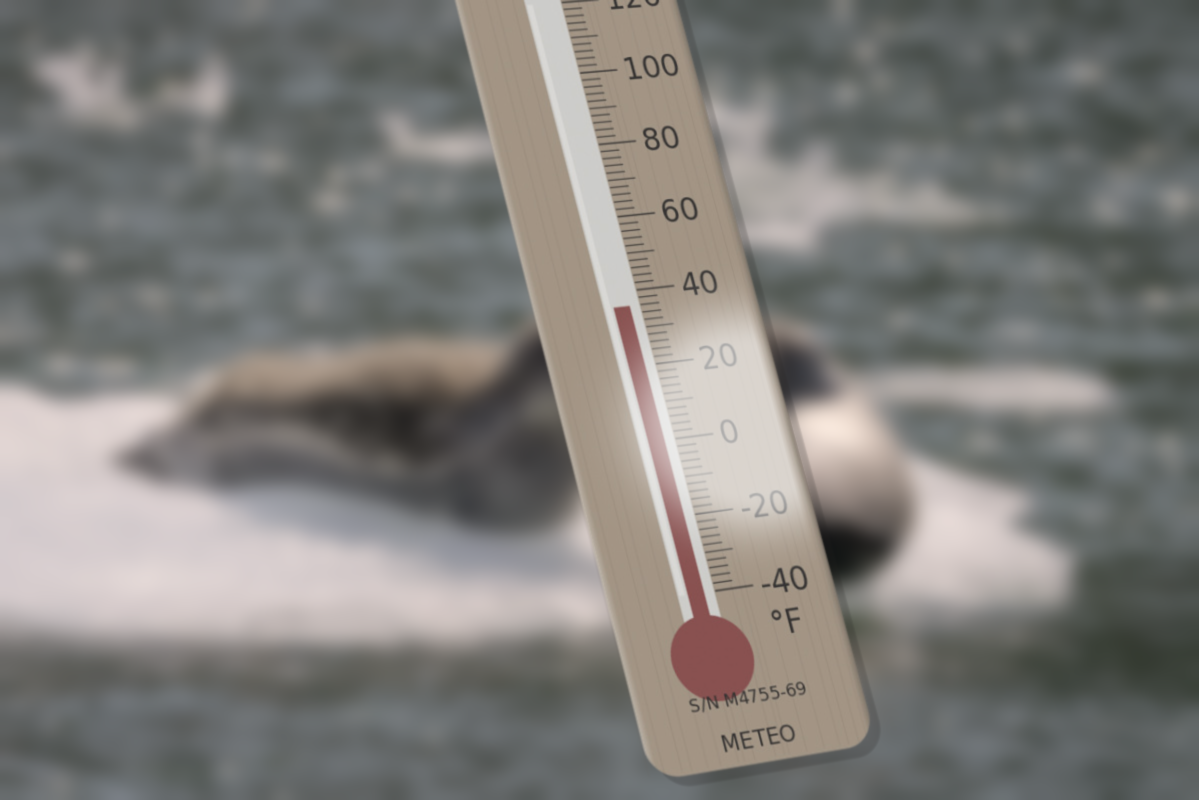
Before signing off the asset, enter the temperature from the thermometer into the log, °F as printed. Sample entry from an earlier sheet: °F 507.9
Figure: °F 36
